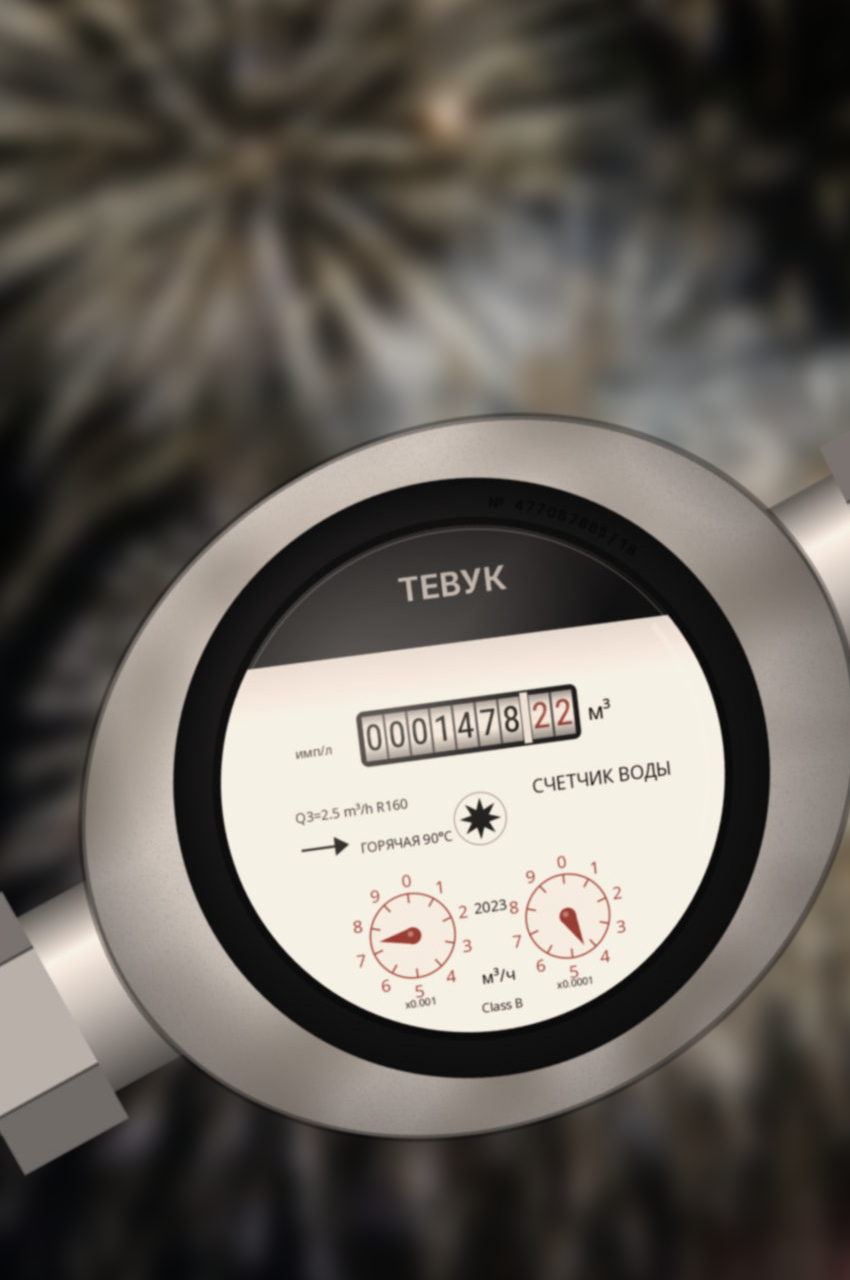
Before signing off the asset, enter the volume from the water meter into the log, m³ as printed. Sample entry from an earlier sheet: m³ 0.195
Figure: m³ 1478.2274
